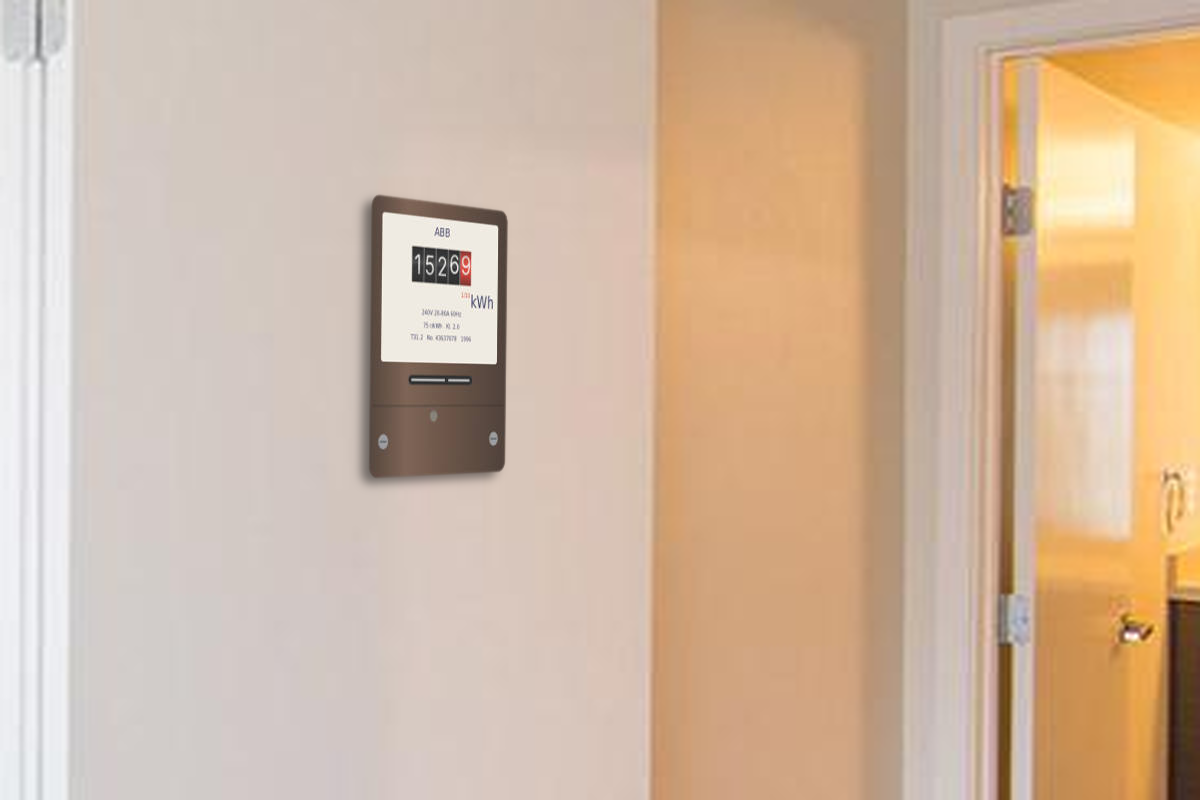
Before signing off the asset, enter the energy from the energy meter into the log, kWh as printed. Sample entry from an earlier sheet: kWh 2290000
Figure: kWh 1526.9
